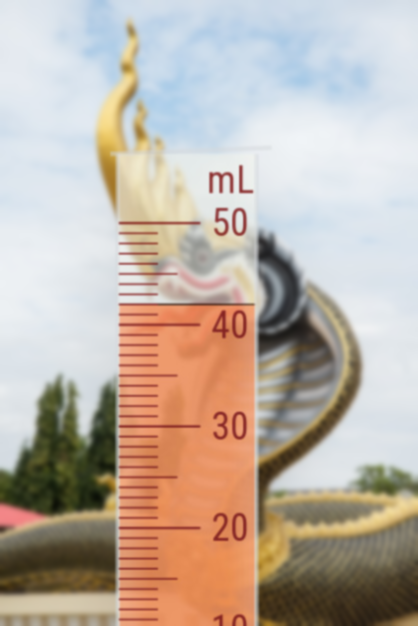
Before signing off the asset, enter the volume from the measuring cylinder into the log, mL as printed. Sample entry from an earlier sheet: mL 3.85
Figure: mL 42
